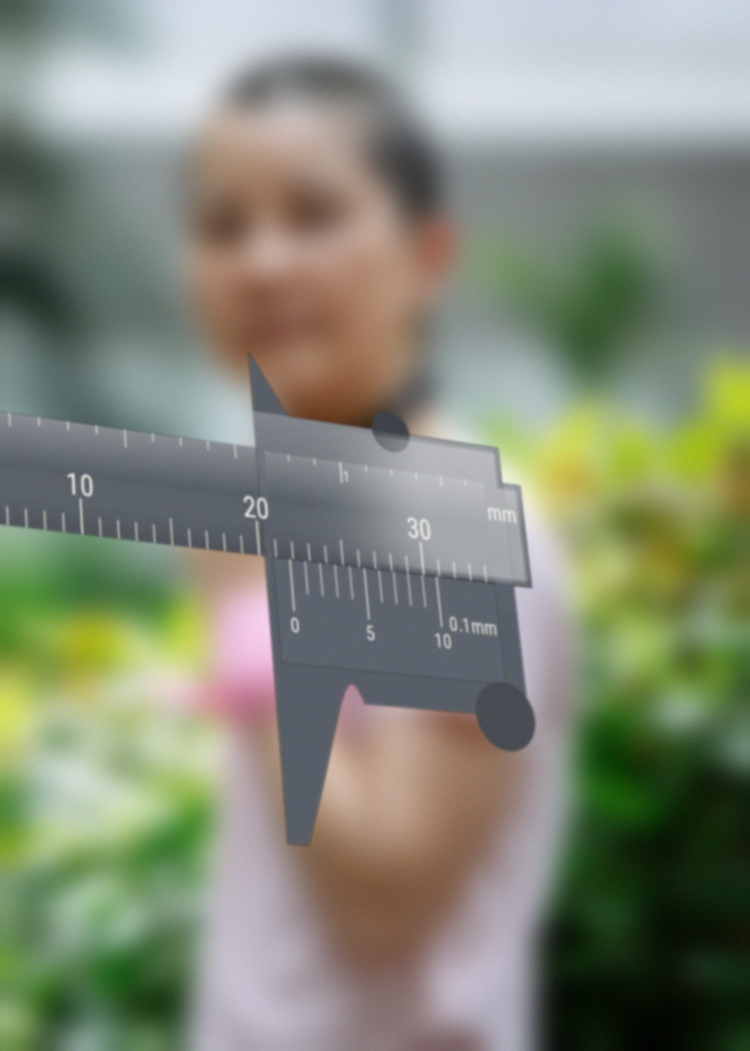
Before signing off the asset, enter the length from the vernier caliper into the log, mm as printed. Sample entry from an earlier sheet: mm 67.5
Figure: mm 21.8
